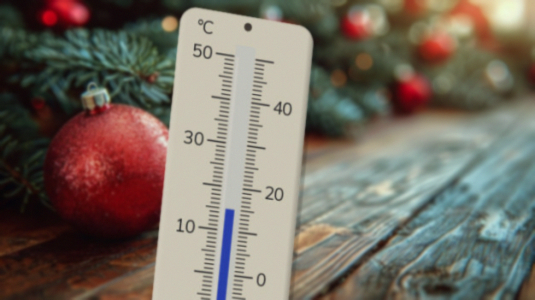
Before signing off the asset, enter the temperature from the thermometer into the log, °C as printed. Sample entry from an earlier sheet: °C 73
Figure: °C 15
